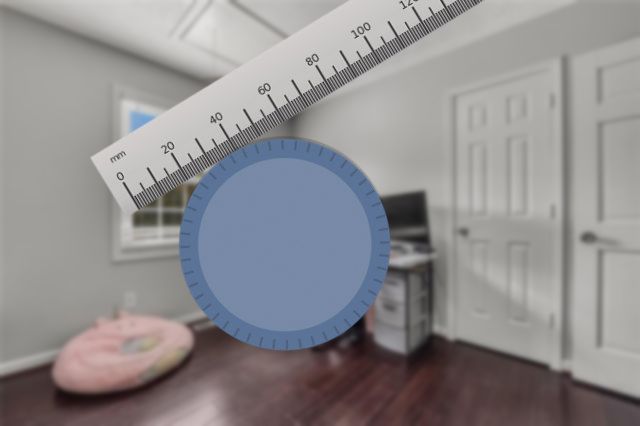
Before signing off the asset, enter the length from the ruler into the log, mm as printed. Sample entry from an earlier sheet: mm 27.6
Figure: mm 75
